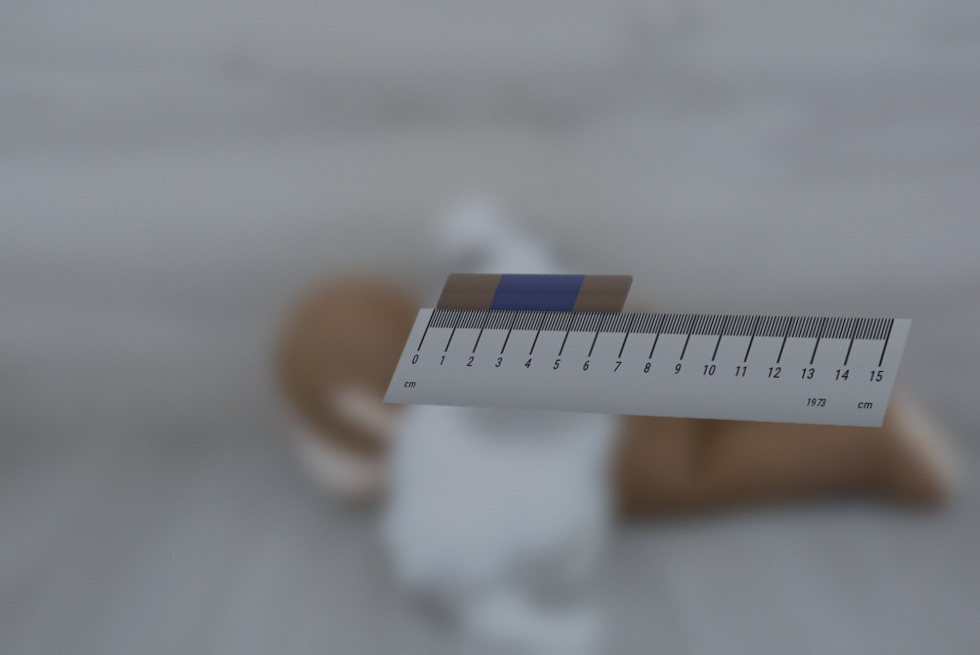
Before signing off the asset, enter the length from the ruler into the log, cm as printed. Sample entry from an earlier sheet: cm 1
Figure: cm 6.5
